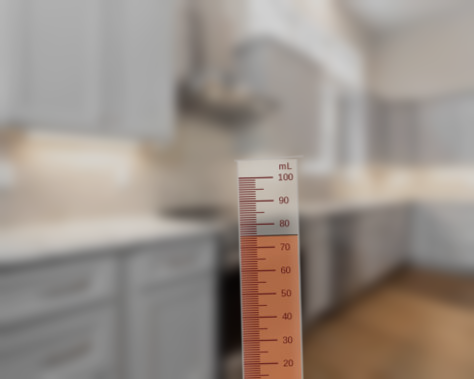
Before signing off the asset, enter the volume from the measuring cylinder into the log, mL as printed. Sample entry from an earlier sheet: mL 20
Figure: mL 75
